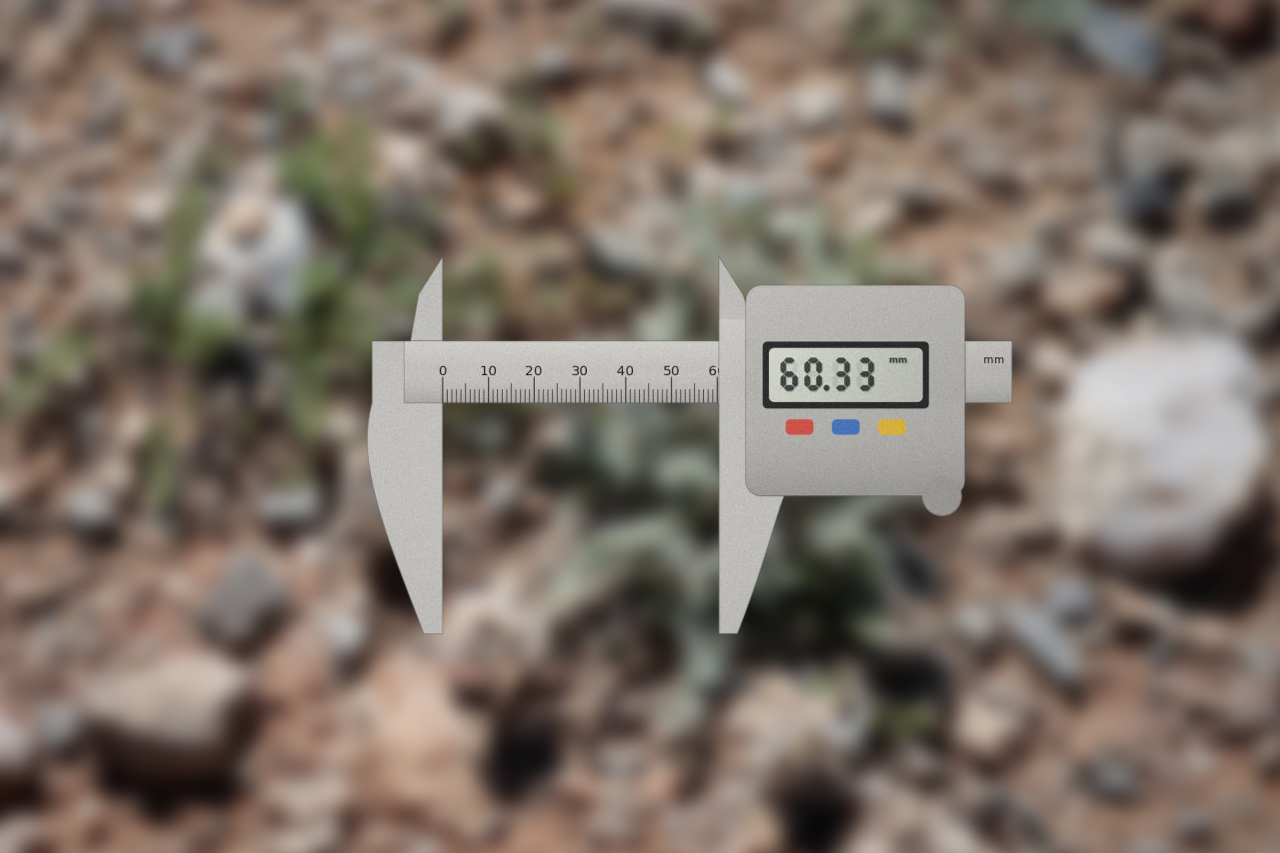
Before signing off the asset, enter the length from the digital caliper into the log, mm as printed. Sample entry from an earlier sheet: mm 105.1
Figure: mm 60.33
